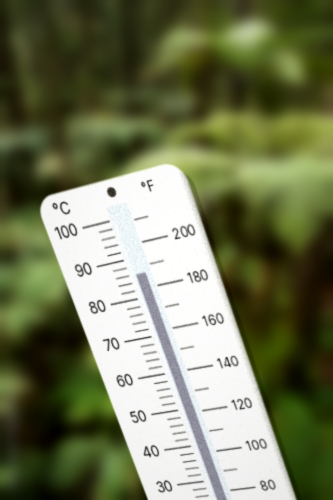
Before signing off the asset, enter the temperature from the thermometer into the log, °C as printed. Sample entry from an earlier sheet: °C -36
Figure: °C 86
